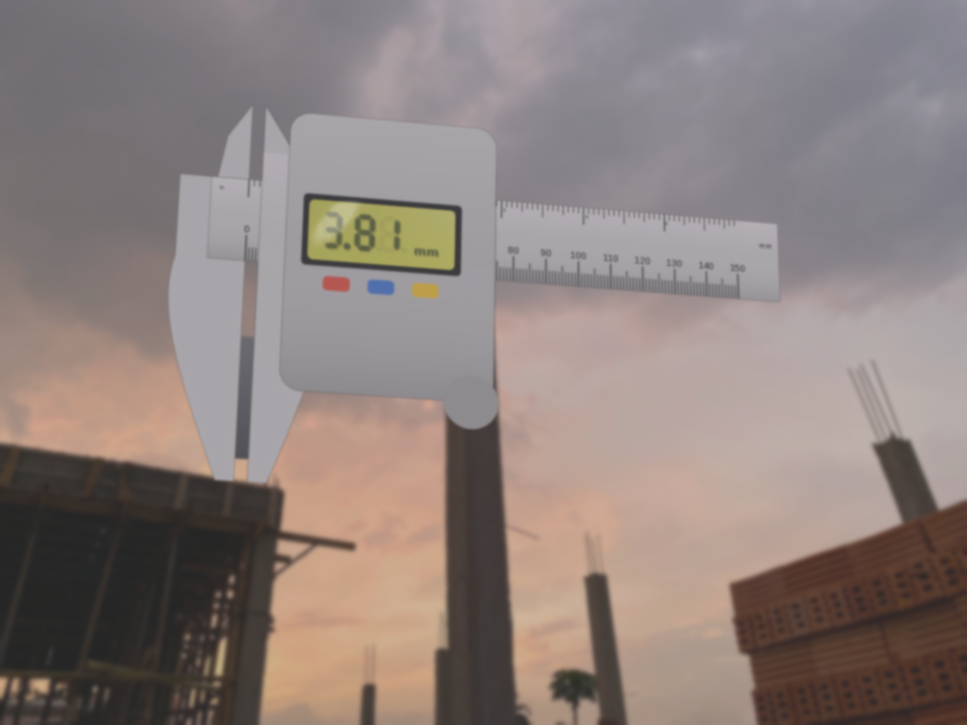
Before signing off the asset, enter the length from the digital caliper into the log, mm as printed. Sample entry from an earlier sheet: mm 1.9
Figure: mm 3.81
